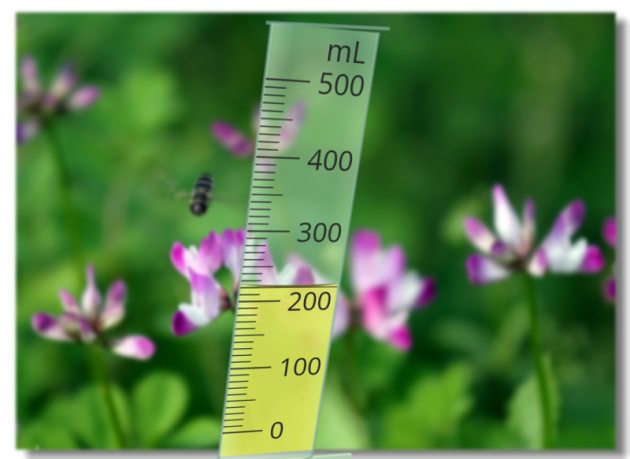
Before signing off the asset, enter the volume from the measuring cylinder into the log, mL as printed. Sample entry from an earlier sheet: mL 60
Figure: mL 220
